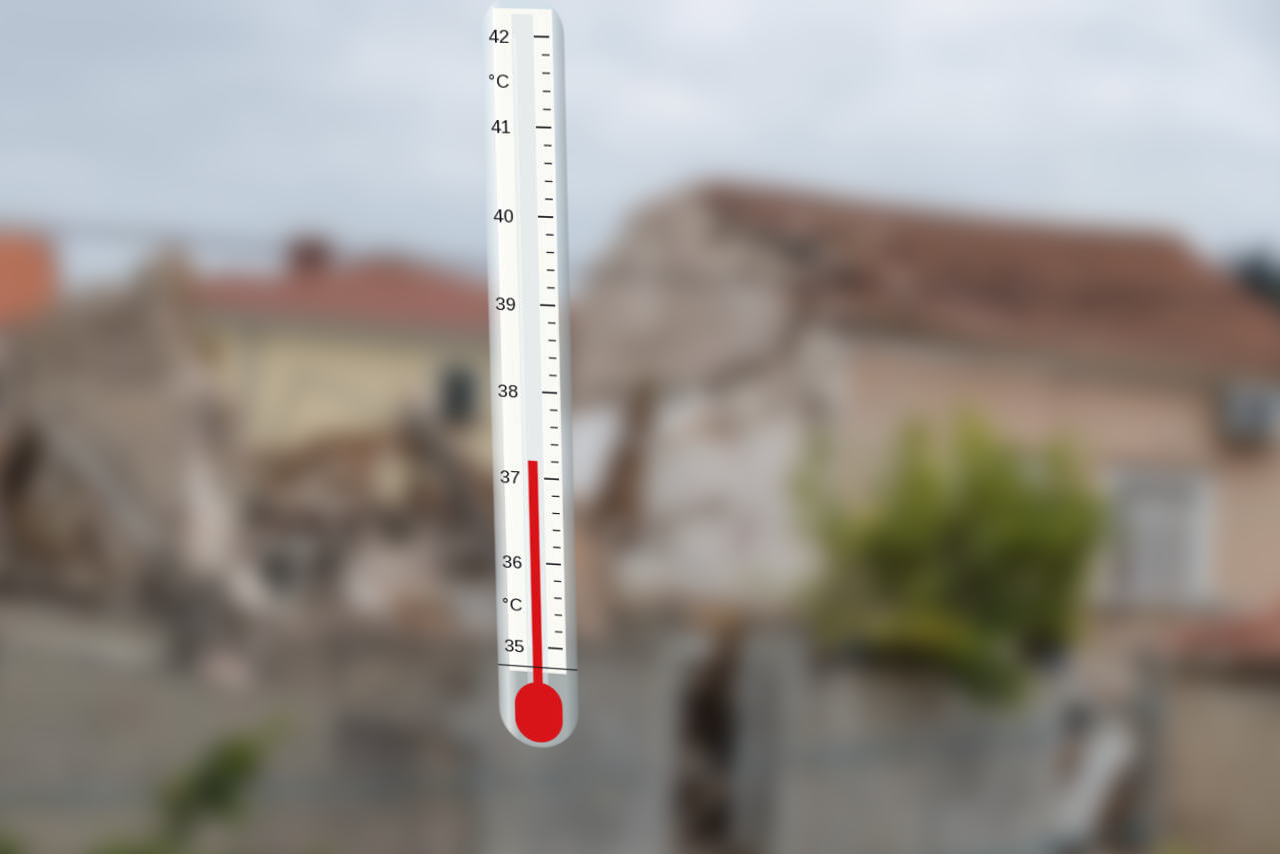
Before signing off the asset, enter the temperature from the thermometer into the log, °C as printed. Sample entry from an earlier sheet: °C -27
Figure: °C 37.2
